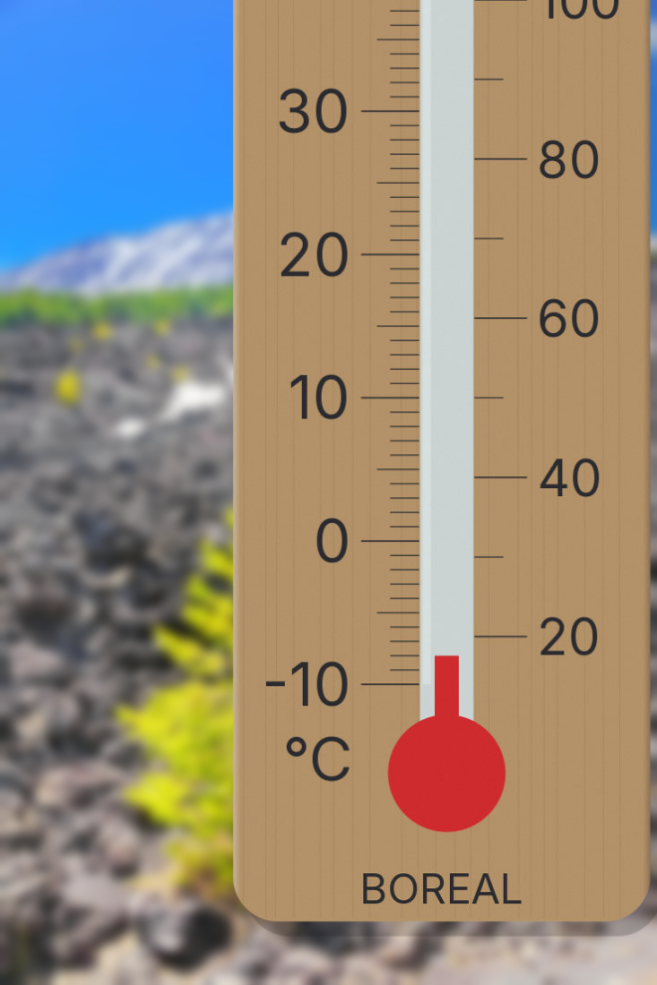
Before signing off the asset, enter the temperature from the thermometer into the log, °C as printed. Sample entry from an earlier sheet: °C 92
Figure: °C -8
